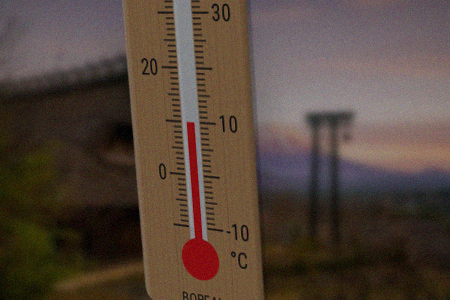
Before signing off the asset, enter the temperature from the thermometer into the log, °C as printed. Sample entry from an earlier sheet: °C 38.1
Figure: °C 10
